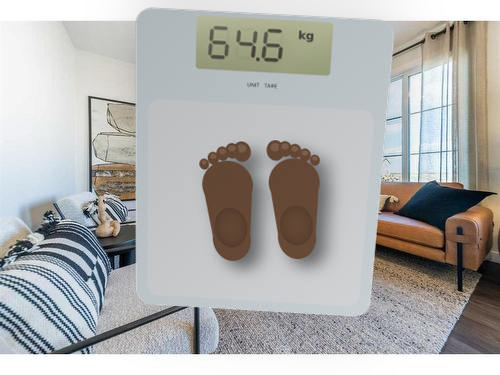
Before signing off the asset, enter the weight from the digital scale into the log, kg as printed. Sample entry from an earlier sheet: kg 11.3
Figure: kg 64.6
